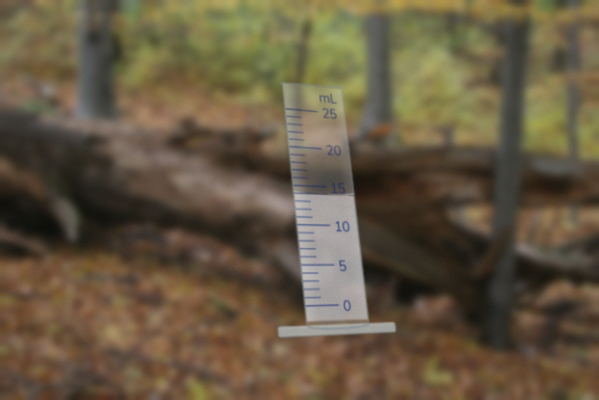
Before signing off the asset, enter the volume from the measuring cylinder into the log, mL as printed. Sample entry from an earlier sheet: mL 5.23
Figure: mL 14
